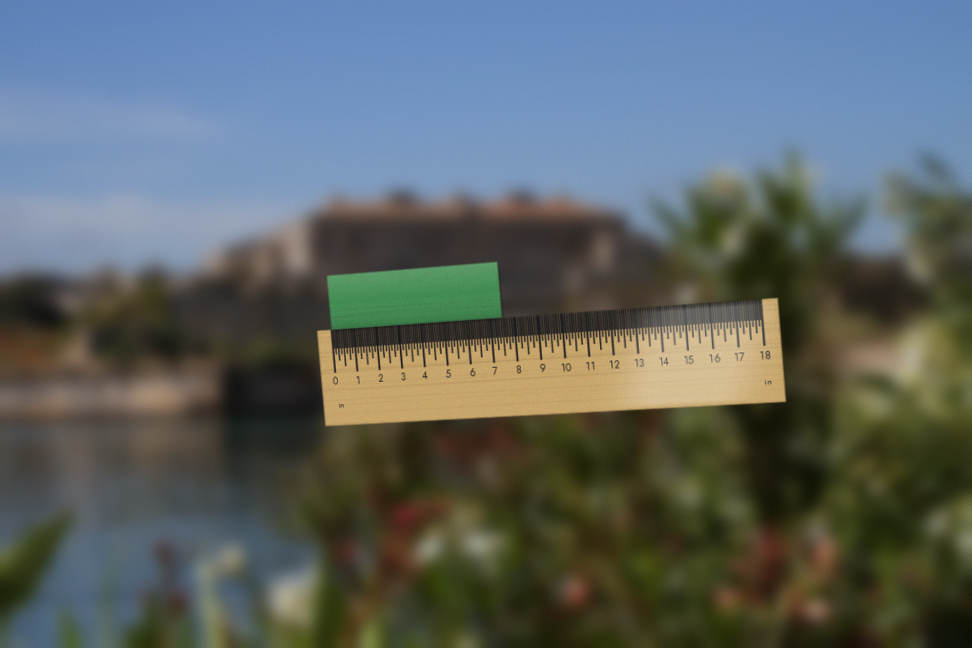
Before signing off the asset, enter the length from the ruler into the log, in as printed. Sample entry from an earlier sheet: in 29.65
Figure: in 7.5
